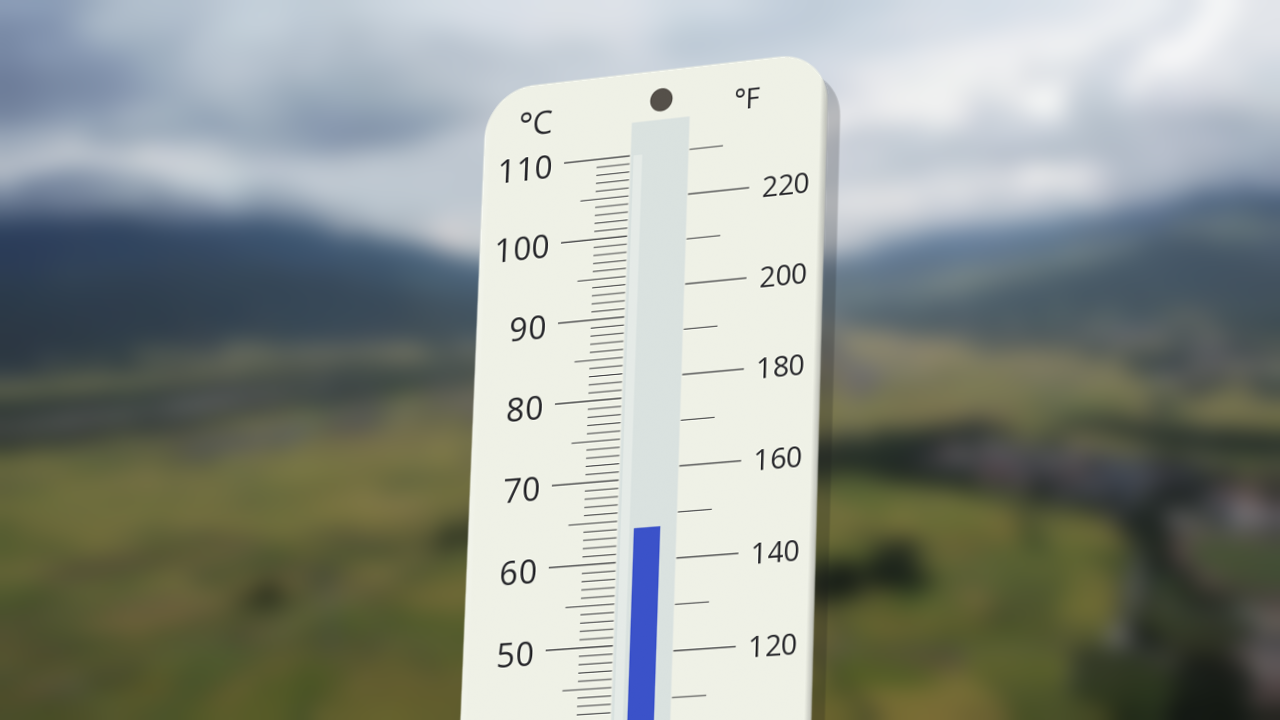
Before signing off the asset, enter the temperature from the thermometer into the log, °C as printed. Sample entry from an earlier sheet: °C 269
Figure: °C 64
